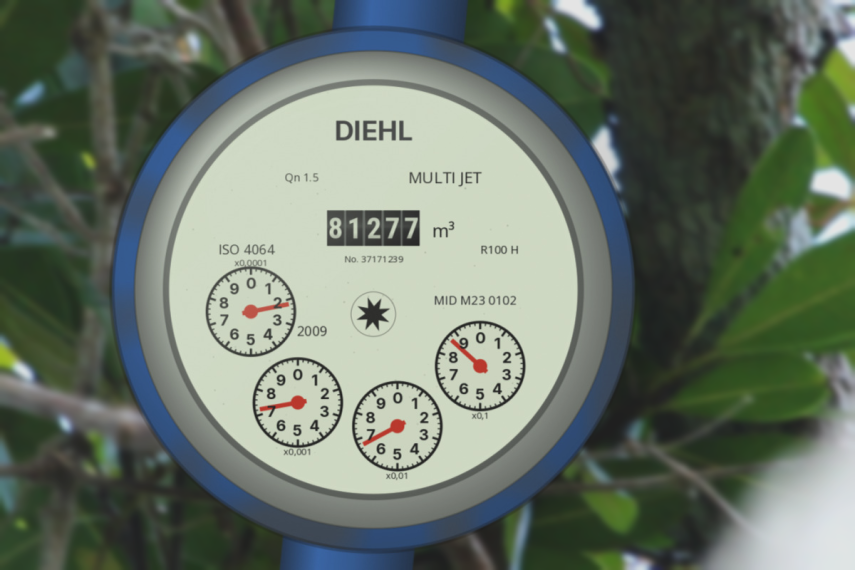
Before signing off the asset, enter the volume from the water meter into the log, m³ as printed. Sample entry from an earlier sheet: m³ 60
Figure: m³ 81277.8672
